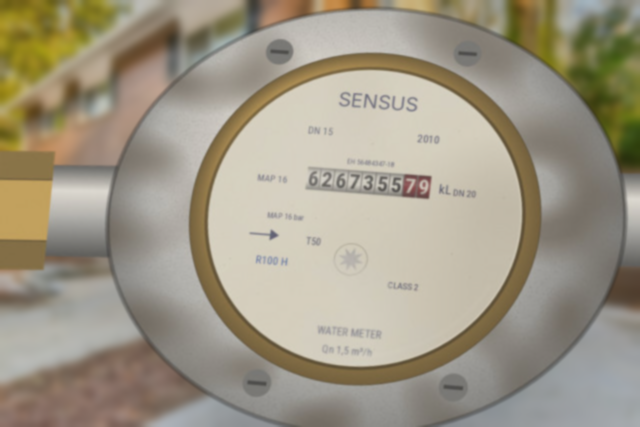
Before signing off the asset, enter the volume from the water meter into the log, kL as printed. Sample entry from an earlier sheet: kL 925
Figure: kL 6267355.79
